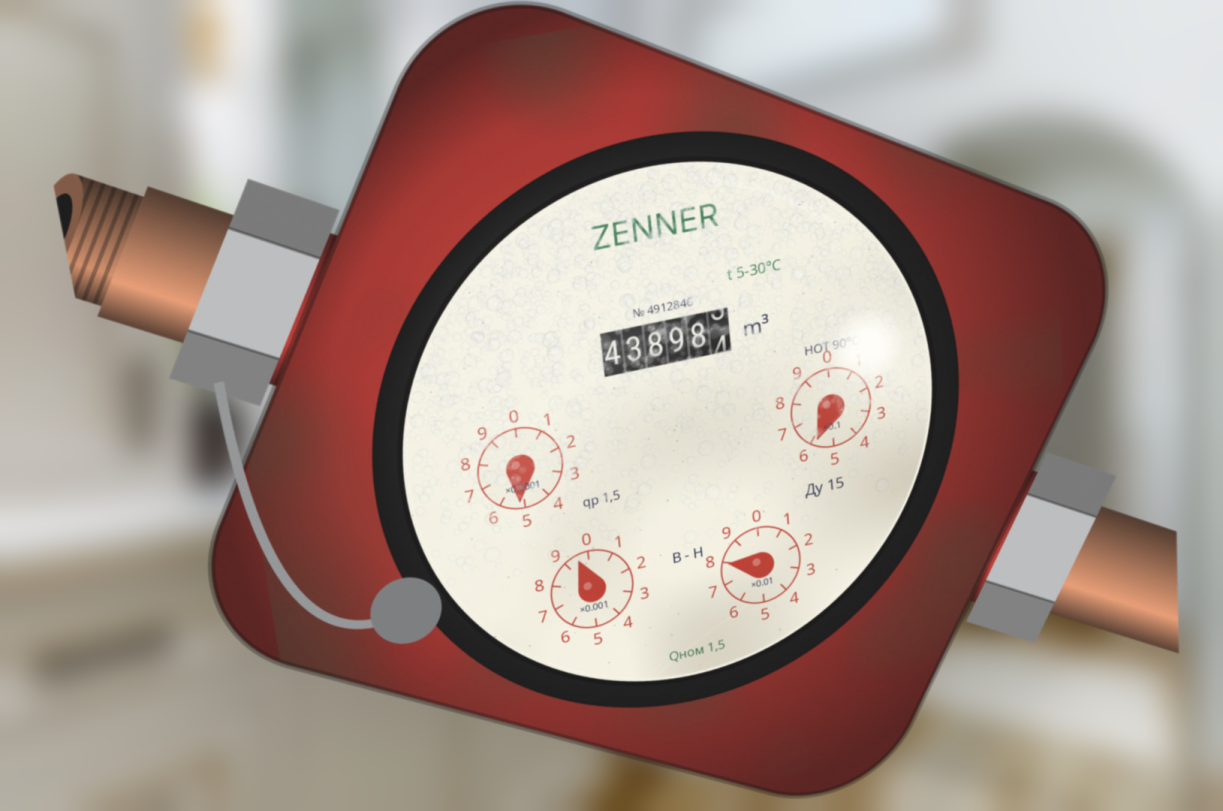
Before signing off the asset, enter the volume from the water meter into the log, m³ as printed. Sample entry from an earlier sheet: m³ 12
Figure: m³ 438983.5795
